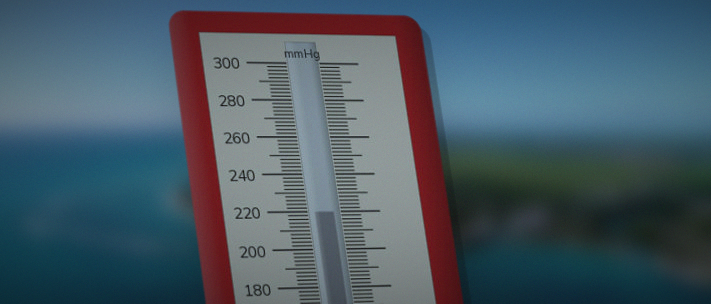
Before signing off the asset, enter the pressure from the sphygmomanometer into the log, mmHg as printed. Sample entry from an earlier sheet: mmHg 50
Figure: mmHg 220
